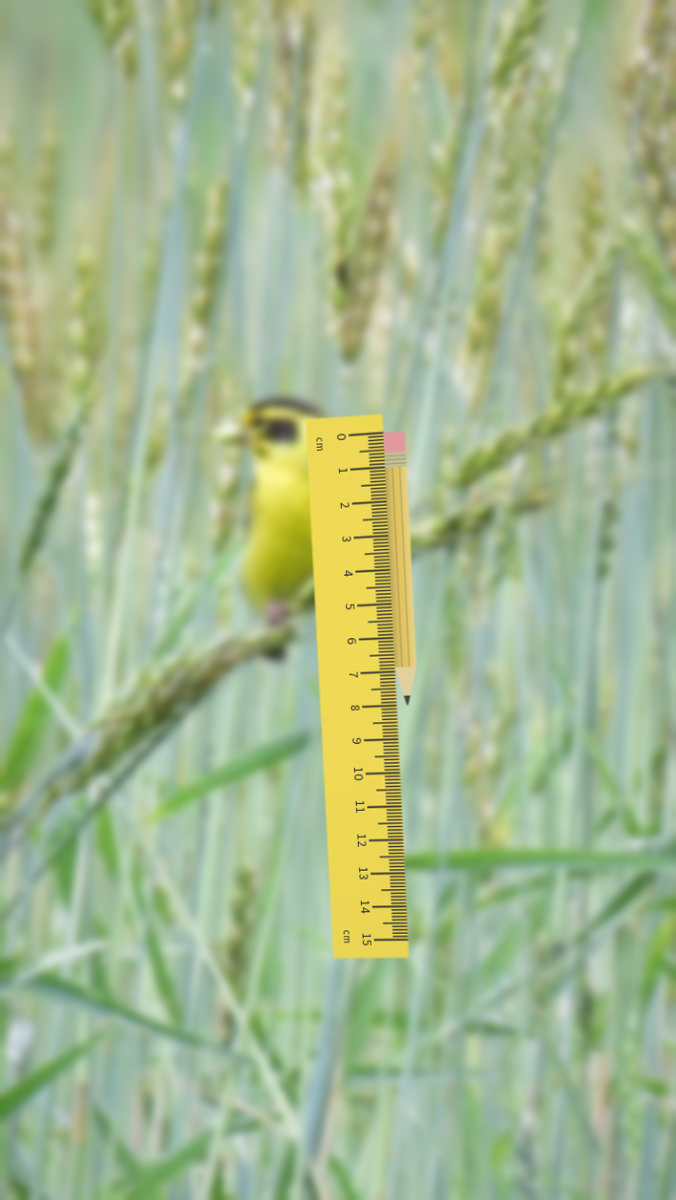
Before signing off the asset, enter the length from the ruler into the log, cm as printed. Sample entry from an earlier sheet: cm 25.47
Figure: cm 8
